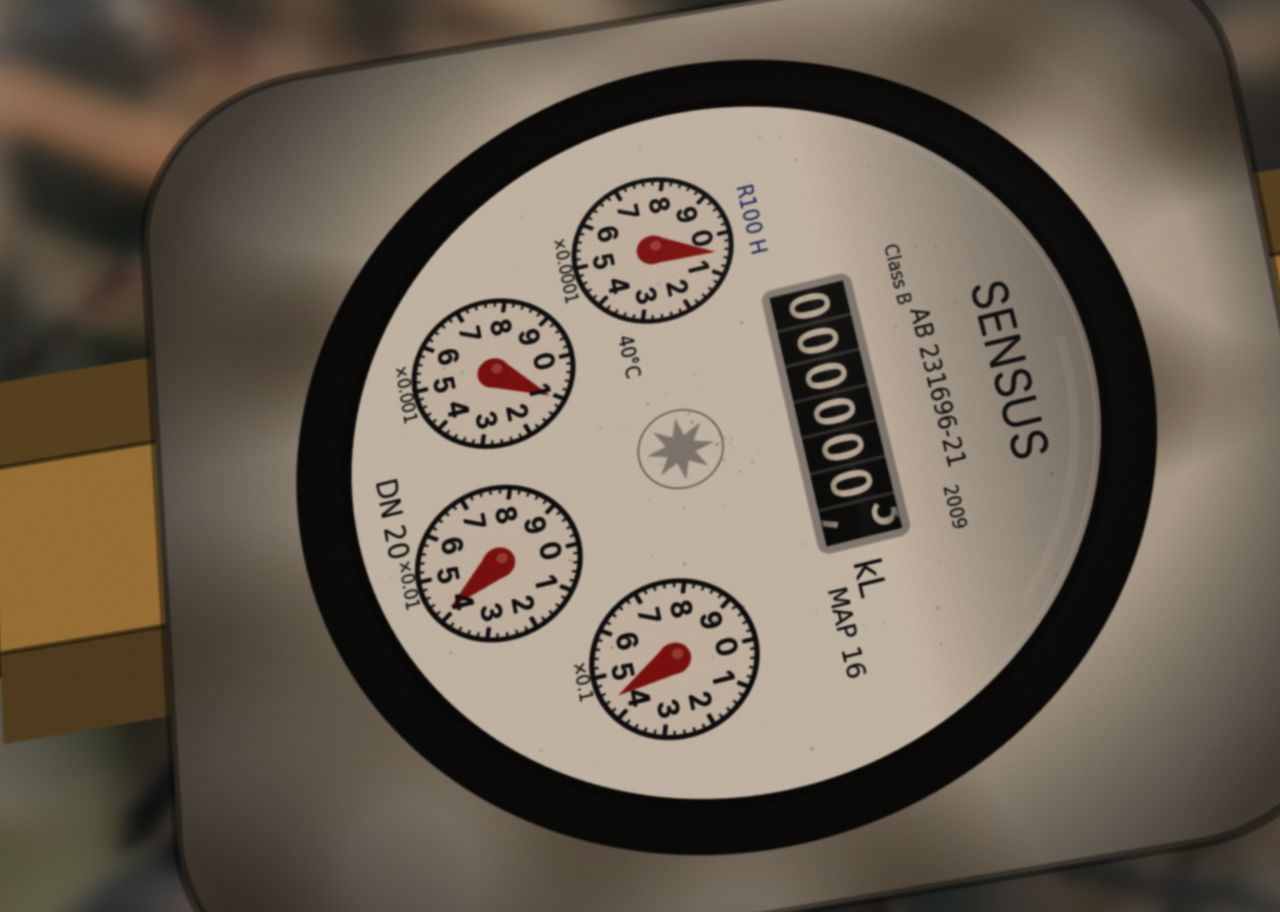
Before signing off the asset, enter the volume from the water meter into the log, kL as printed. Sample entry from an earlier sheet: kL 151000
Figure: kL 3.4410
